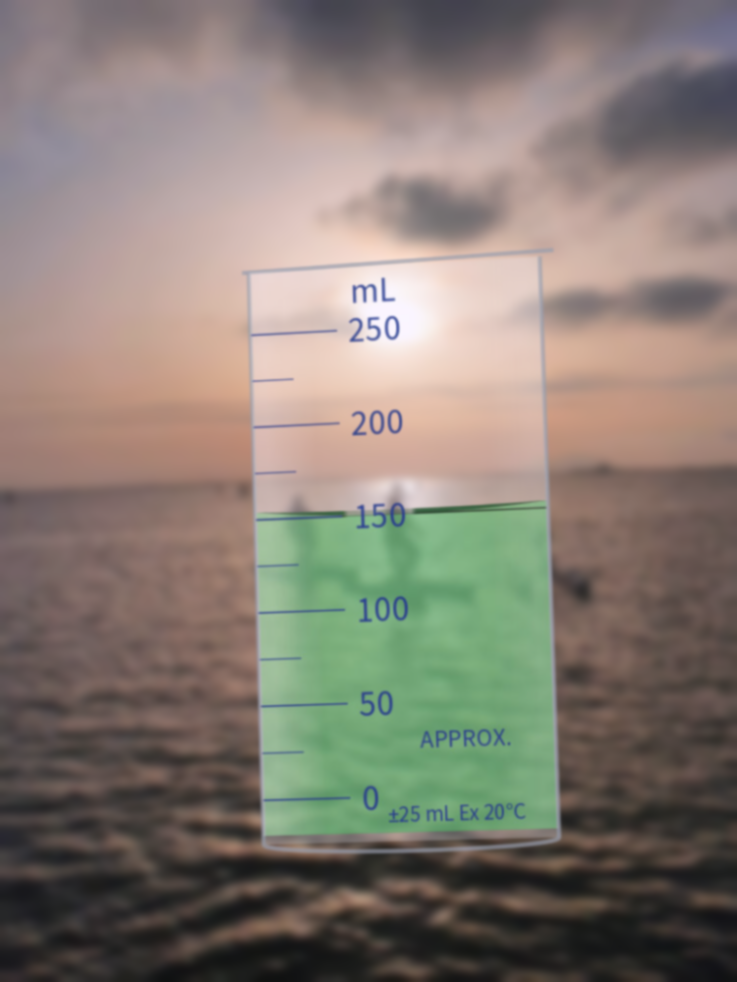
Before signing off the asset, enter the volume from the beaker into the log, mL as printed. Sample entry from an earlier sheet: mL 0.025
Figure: mL 150
